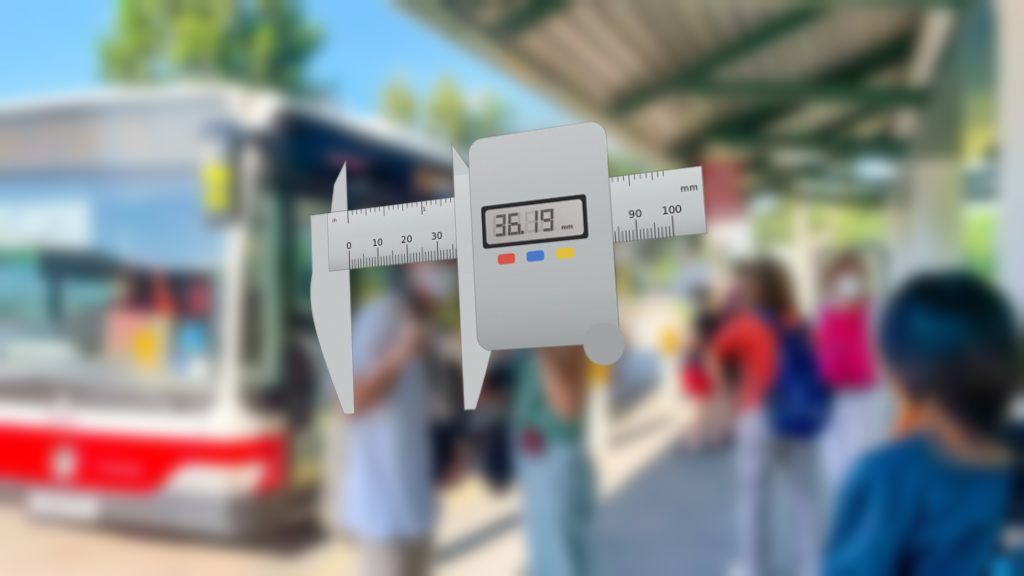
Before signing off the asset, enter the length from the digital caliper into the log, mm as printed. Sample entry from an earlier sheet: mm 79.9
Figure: mm 36.19
